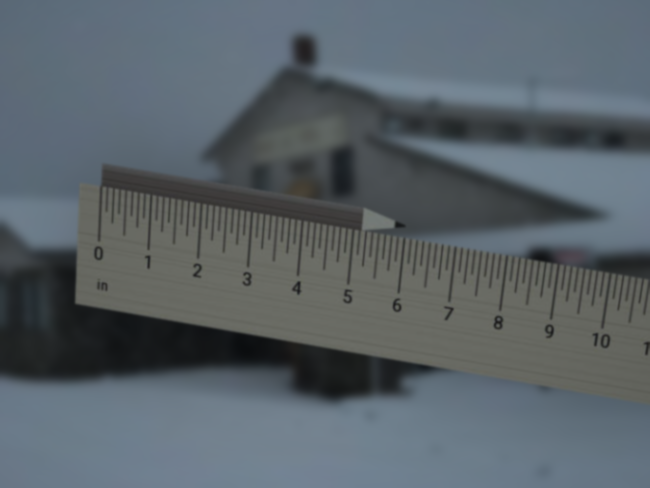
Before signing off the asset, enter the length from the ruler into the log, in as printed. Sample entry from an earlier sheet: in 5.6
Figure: in 6
